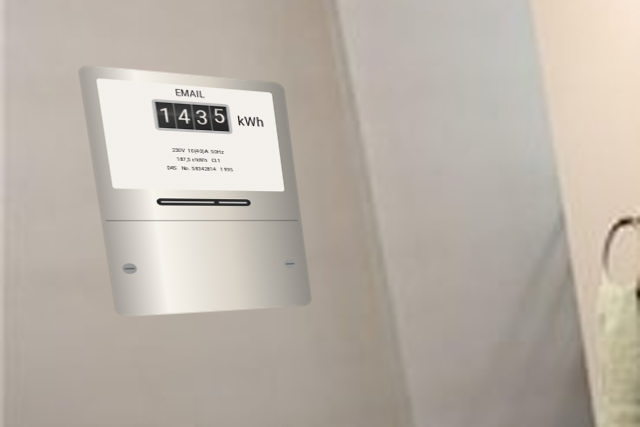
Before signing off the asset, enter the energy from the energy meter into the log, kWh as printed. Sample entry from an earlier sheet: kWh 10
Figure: kWh 1435
